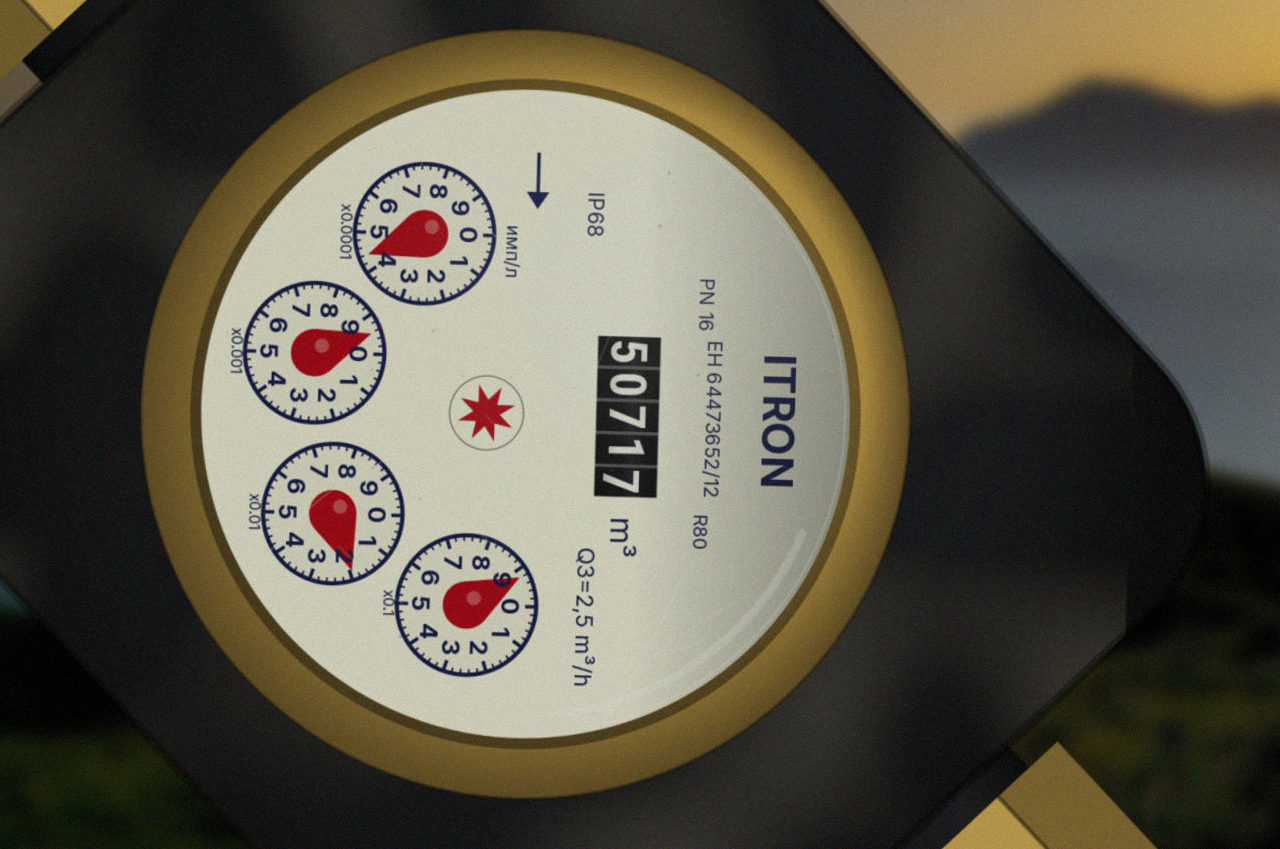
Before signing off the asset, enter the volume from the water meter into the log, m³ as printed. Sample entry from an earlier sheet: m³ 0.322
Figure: m³ 50716.9194
